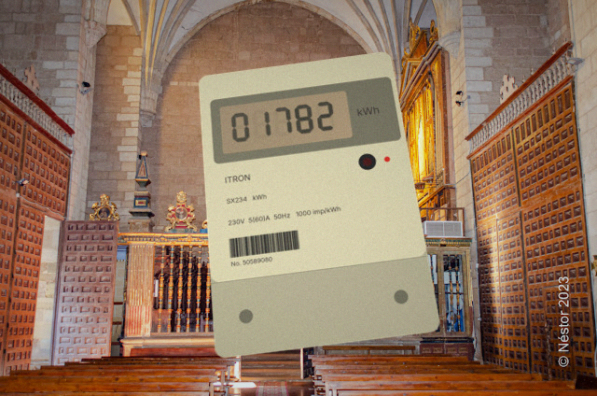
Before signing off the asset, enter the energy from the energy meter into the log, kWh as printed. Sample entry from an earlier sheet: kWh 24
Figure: kWh 1782
